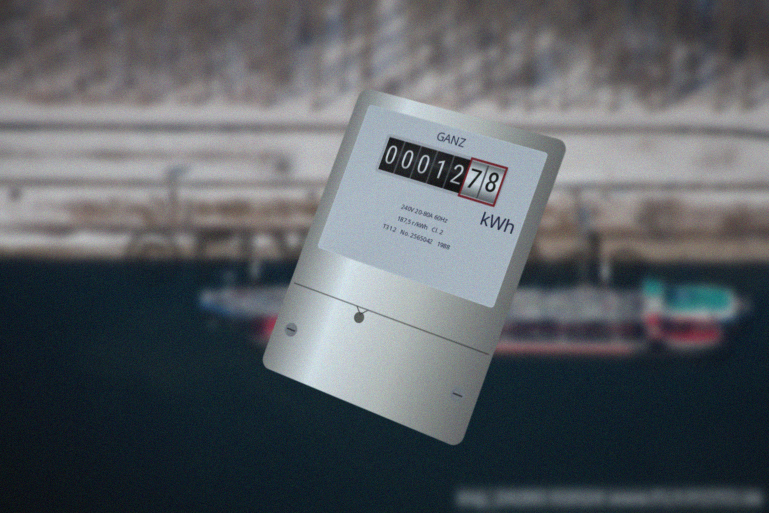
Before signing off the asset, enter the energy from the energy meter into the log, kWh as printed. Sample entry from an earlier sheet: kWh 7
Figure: kWh 12.78
